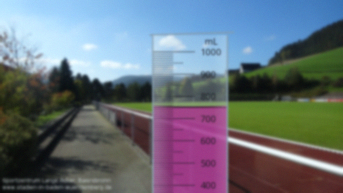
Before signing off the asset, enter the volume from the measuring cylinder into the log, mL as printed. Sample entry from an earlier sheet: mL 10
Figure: mL 750
